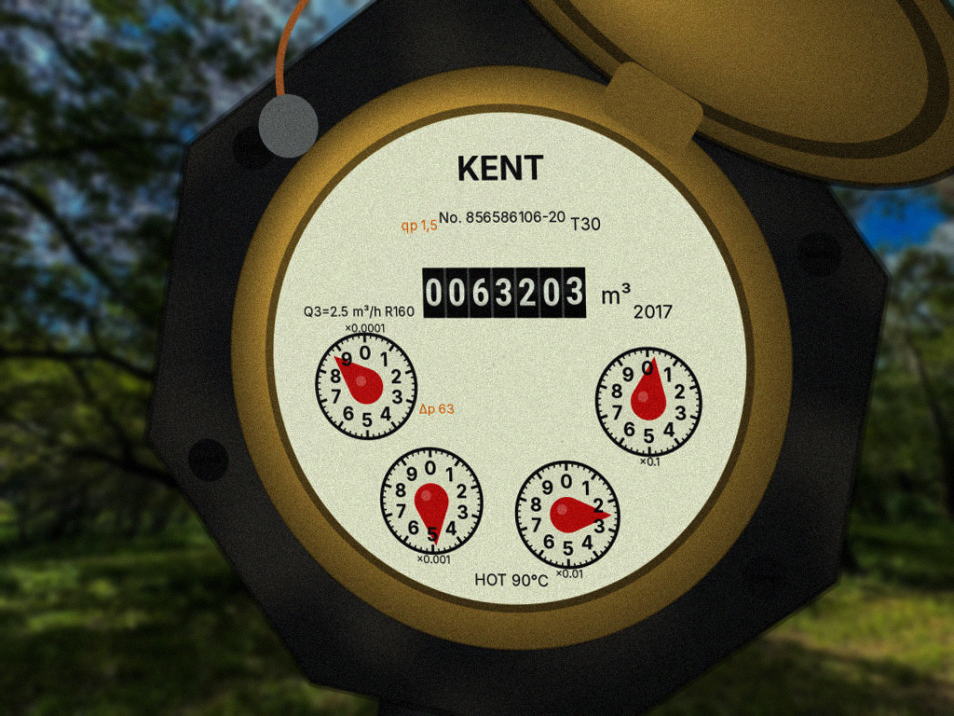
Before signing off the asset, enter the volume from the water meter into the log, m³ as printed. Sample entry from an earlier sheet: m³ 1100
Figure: m³ 63203.0248
